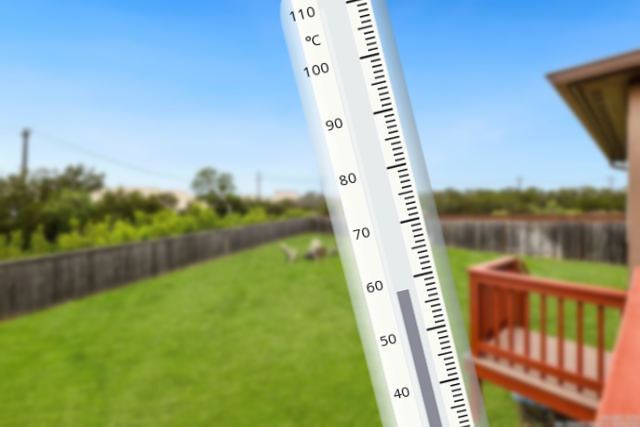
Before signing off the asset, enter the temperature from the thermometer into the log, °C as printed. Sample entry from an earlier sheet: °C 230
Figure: °C 58
